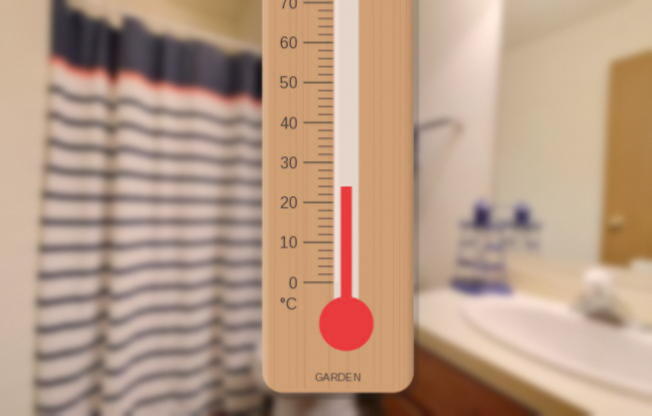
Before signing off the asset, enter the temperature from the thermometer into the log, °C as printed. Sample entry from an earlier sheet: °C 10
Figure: °C 24
